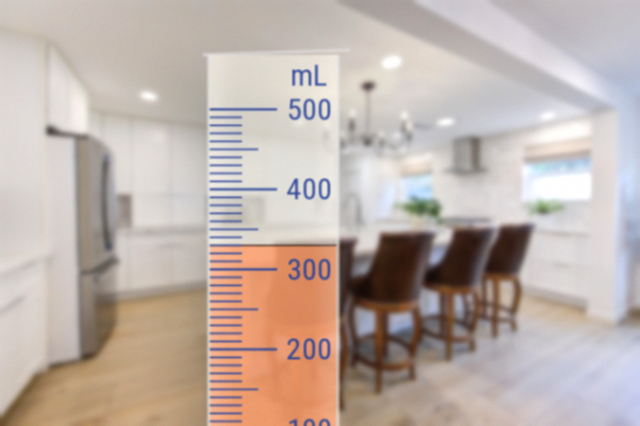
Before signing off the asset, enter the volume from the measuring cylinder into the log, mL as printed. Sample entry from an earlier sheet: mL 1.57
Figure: mL 330
